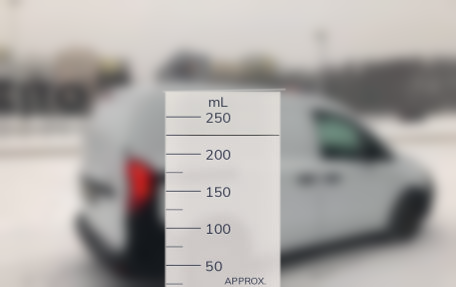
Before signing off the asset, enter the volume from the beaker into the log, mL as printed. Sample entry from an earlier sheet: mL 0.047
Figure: mL 225
